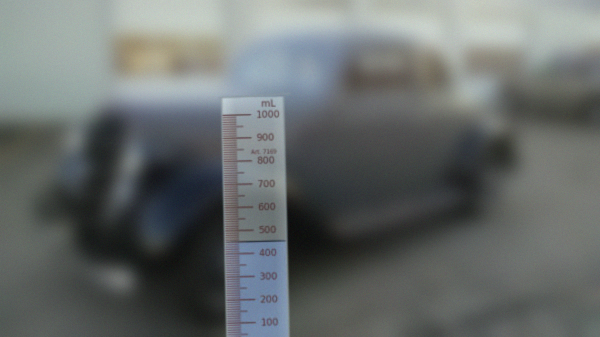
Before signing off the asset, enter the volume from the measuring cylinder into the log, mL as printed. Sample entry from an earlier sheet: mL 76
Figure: mL 450
